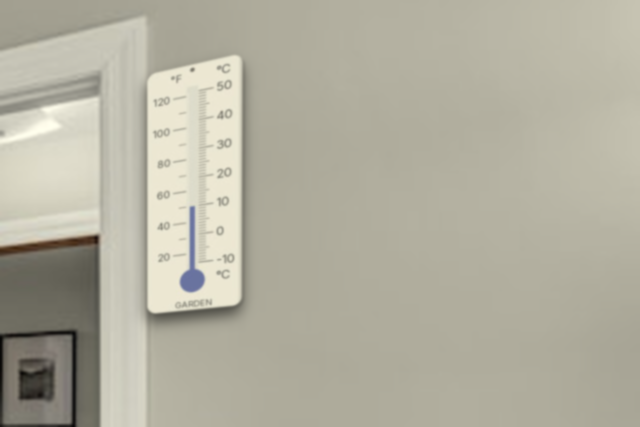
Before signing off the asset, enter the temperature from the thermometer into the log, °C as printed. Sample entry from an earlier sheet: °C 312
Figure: °C 10
